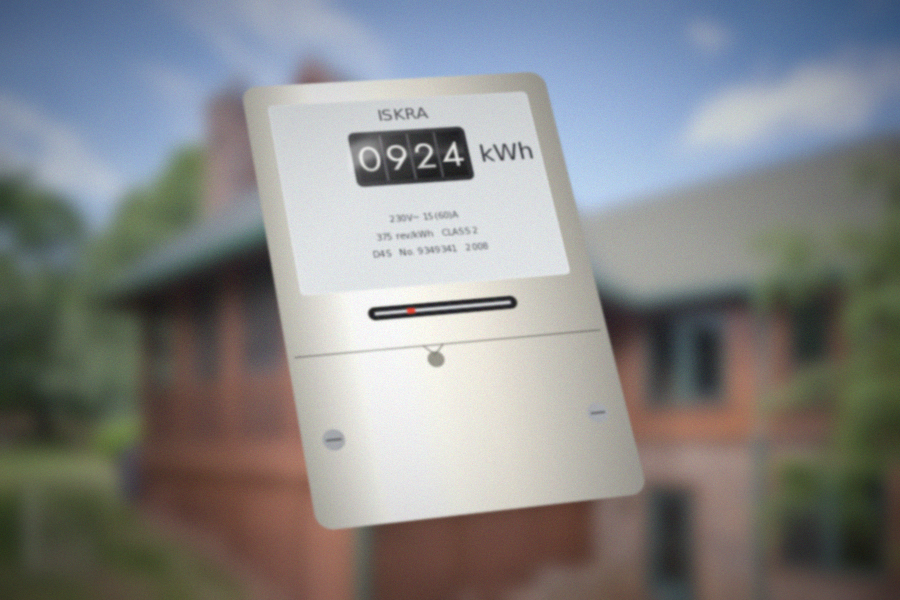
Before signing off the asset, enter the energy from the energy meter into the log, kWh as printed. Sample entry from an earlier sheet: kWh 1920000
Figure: kWh 924
